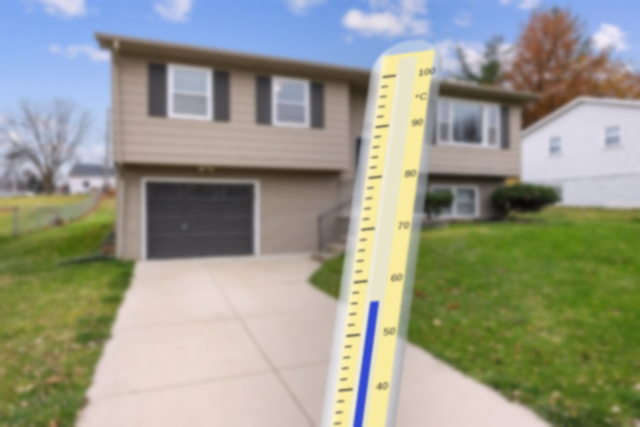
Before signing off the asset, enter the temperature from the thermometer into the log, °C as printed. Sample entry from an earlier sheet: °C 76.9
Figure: °C 56
